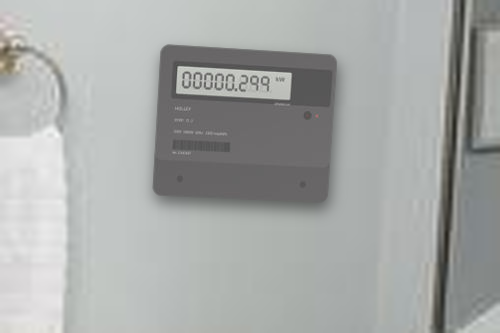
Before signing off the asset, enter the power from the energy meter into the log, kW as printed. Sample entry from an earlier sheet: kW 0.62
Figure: kW 0.299
